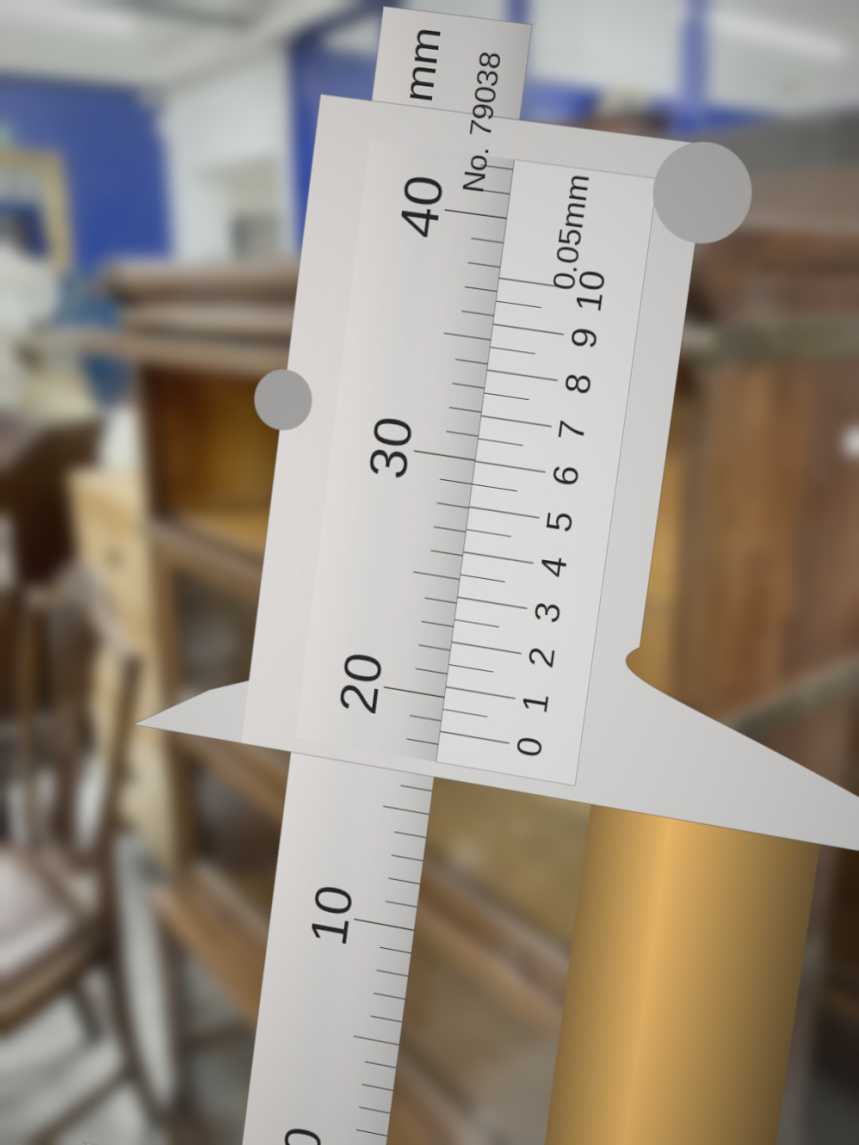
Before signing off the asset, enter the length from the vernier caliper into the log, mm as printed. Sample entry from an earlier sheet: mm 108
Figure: mm 18.55
